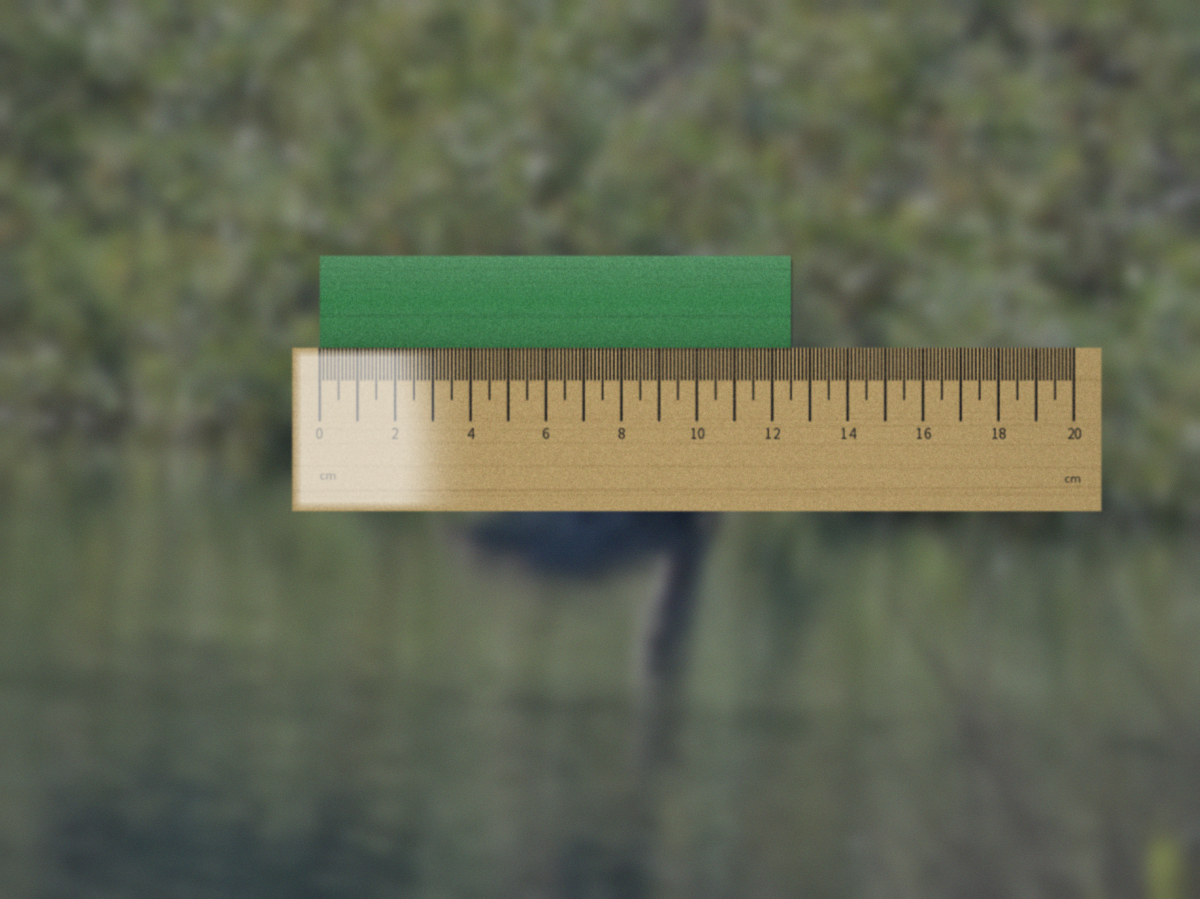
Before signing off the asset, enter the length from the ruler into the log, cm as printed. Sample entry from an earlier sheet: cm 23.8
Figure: cm 12.5
